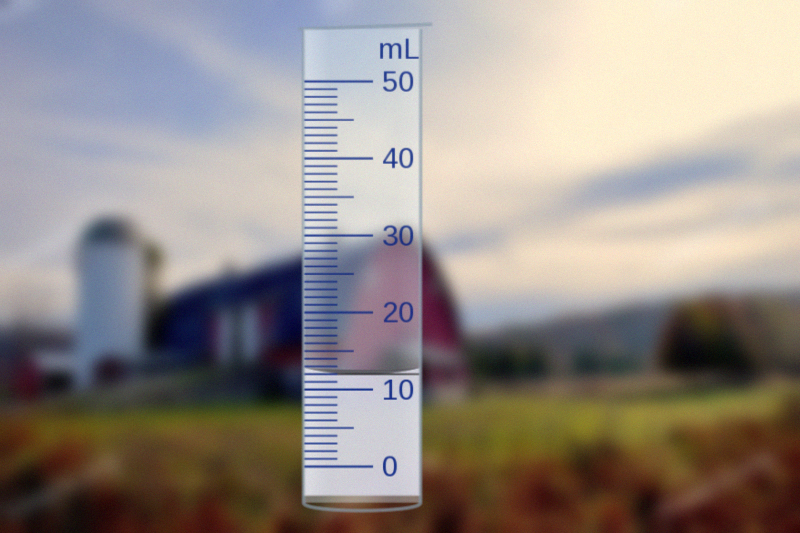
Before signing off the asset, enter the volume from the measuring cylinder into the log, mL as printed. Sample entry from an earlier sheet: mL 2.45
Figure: mL 12
